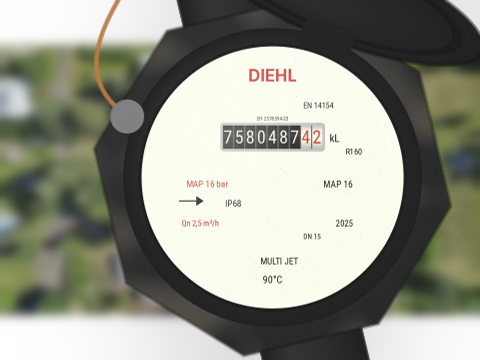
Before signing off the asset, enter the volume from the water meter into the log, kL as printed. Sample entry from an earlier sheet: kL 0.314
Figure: kL 7580487.42
